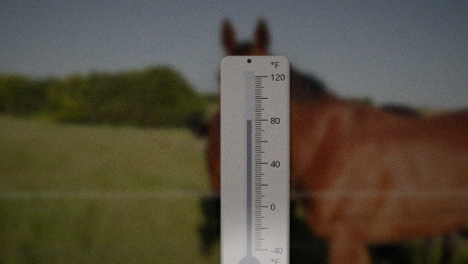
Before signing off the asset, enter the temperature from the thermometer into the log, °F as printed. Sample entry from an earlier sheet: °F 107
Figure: °F 80
